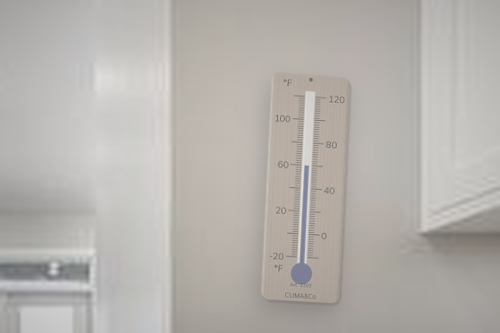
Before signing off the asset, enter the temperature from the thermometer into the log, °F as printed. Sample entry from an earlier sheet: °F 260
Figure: °F 60
